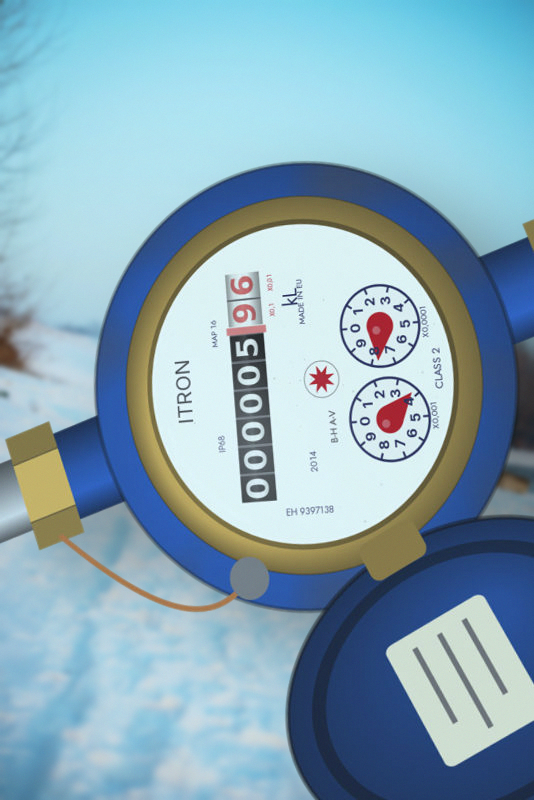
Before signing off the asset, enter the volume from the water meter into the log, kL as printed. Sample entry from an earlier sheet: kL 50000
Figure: kL 5.9637
